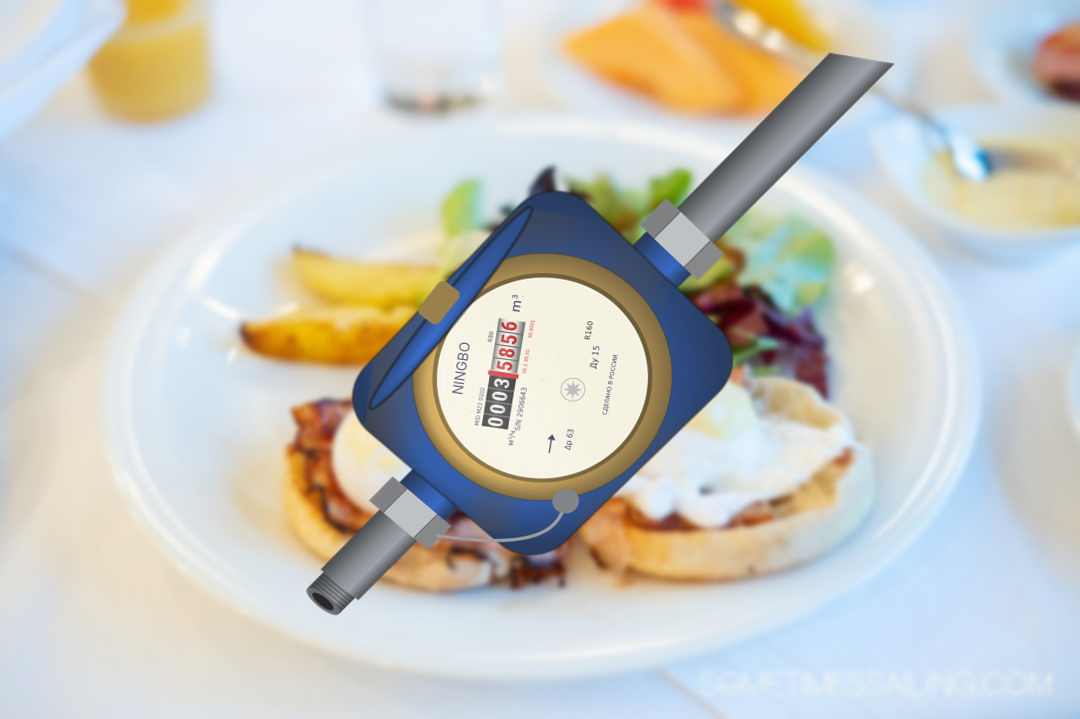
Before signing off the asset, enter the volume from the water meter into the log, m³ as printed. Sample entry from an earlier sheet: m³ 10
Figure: m³ 3.5856
